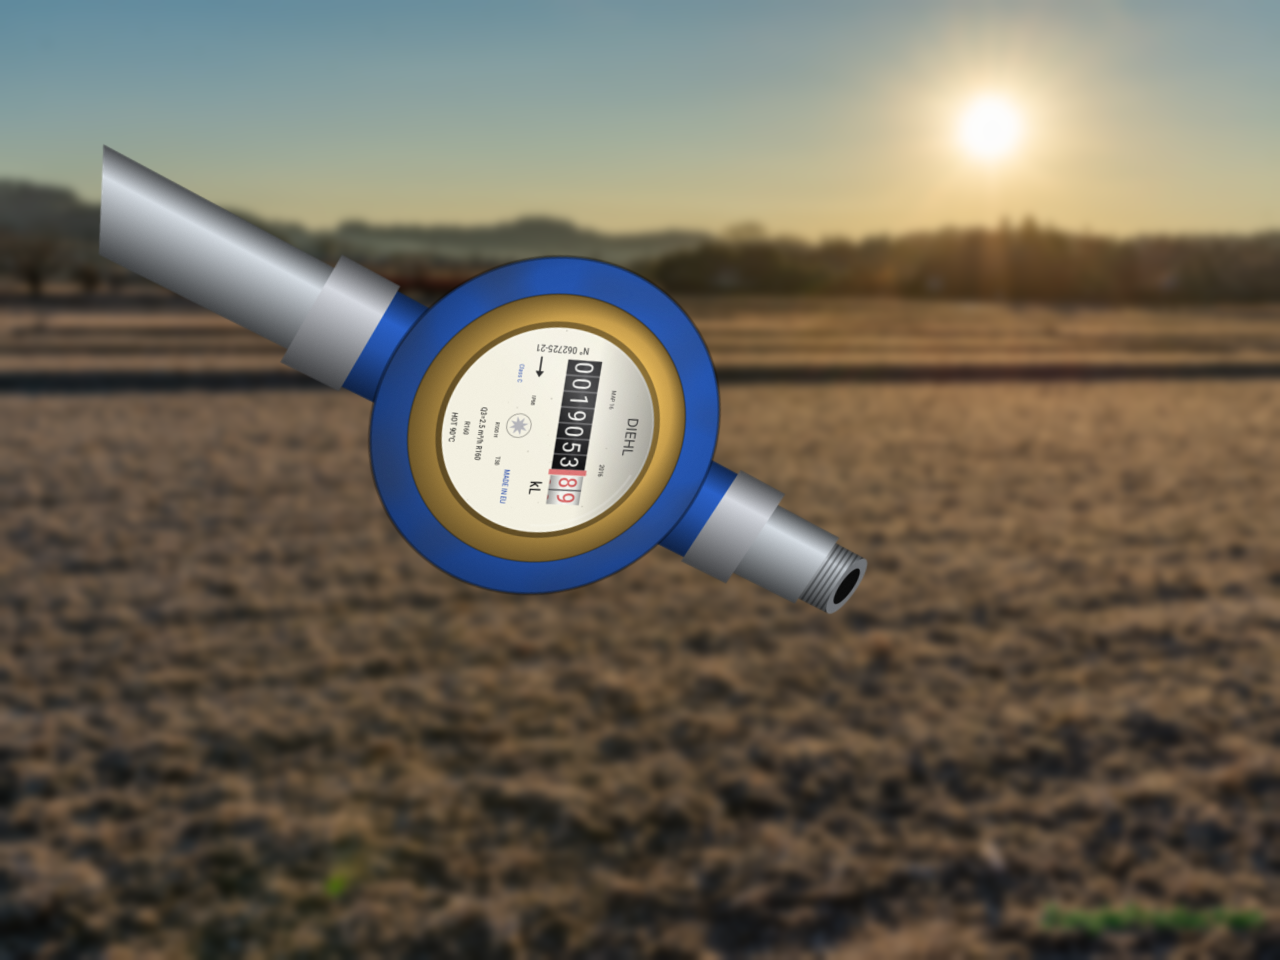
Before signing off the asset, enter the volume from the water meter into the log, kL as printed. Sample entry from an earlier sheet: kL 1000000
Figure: kL 19053.89
